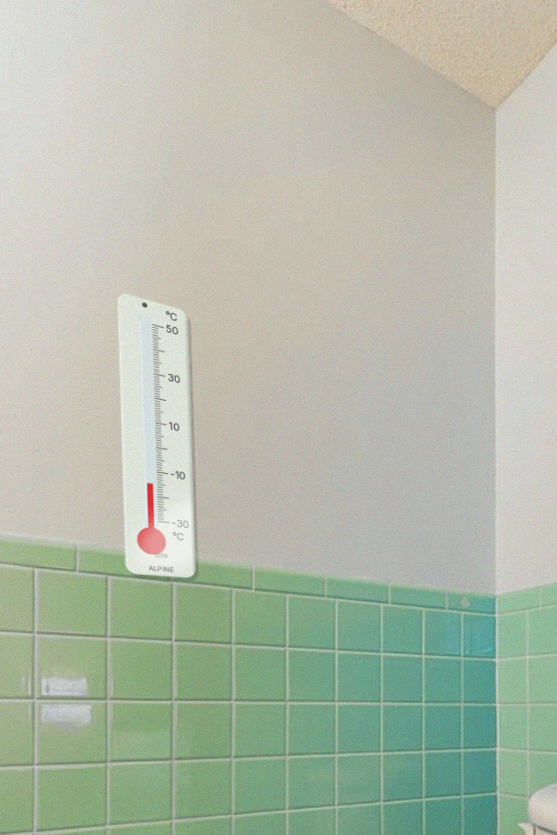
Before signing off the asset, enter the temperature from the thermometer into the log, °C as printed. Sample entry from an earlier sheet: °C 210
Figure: °C -15
